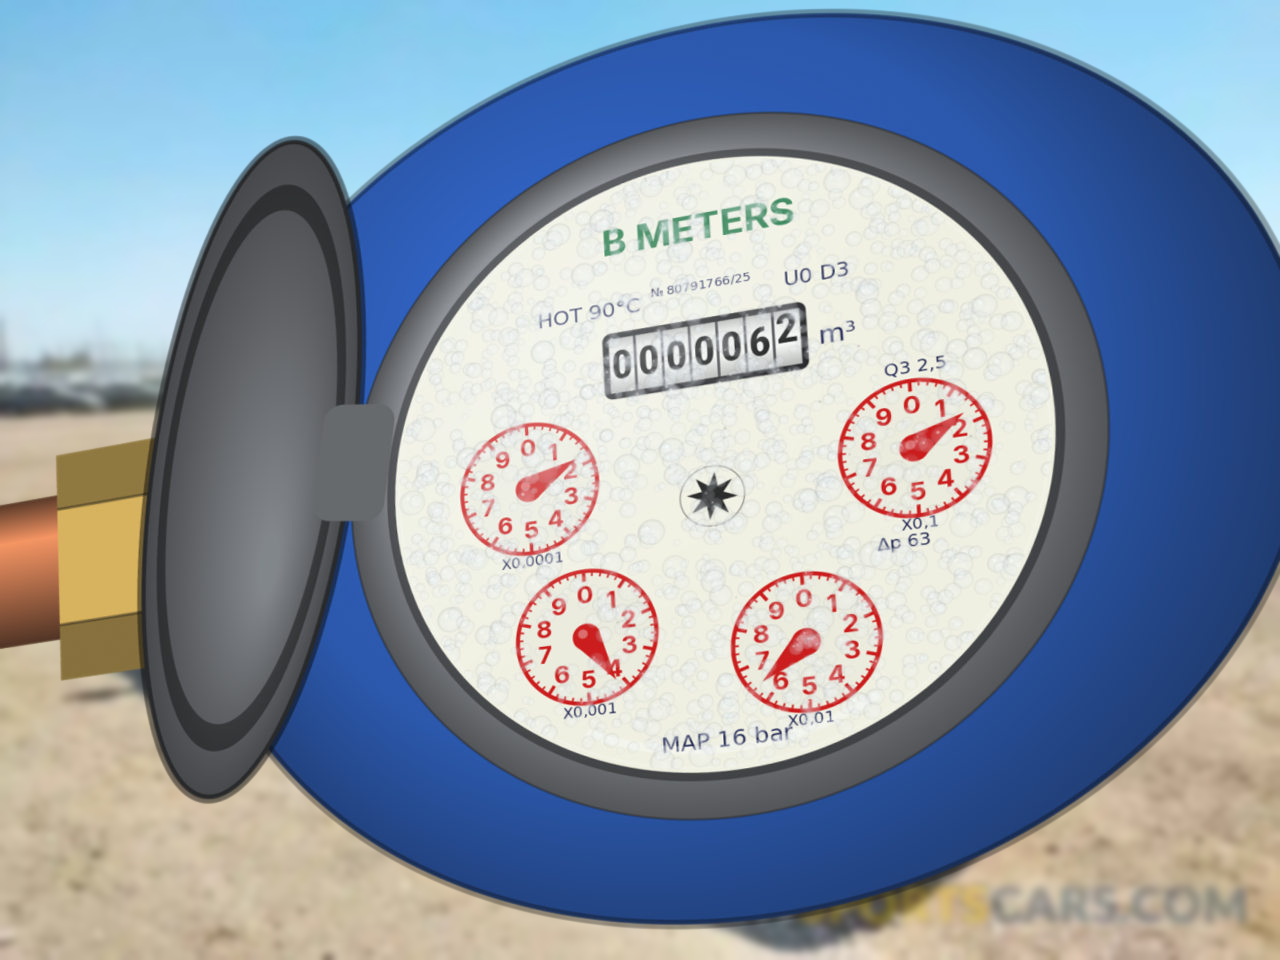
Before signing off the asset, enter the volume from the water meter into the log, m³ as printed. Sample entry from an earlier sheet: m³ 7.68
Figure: m³ 62.1641
